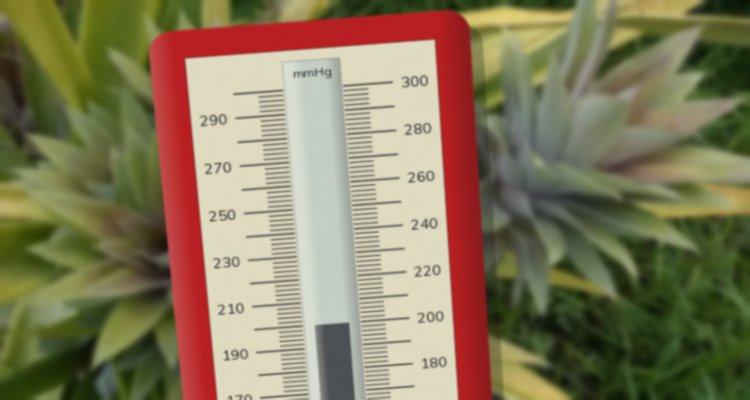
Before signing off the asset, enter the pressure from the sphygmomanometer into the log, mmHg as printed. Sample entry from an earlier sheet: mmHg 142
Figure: mmHg 200
